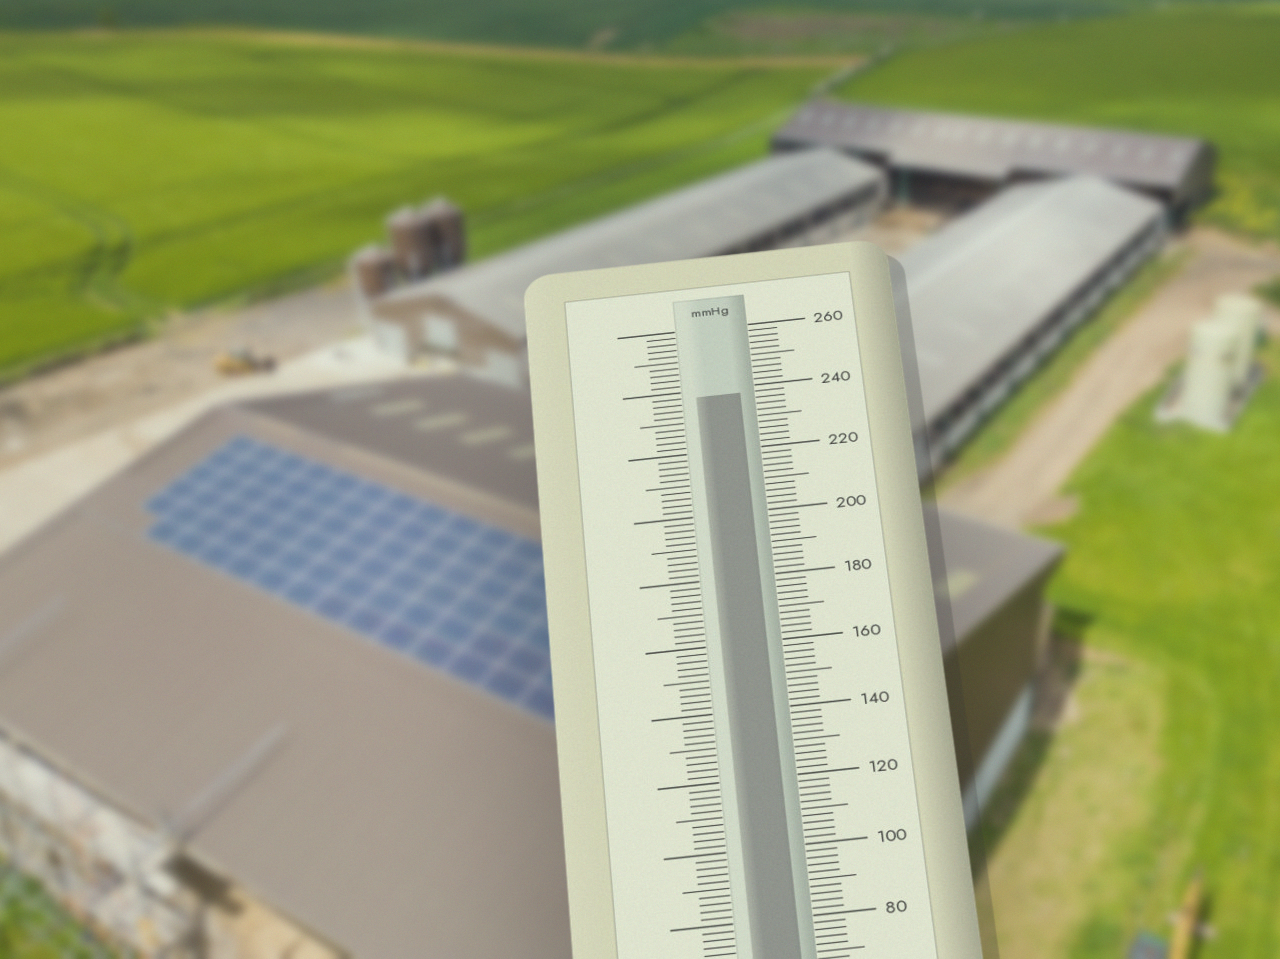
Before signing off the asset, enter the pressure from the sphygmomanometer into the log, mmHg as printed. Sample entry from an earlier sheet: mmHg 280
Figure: mmHg 238
